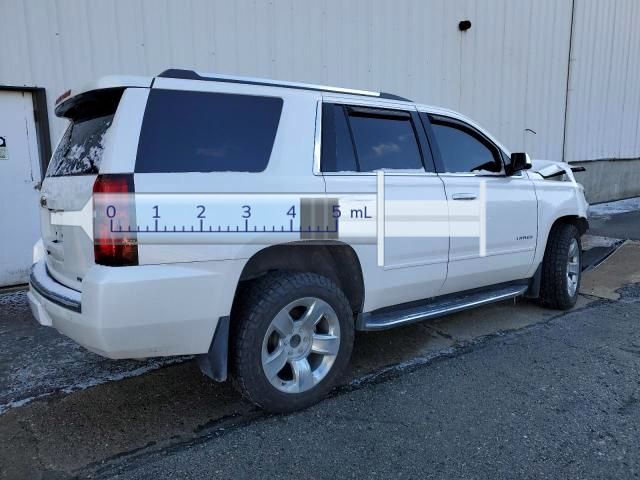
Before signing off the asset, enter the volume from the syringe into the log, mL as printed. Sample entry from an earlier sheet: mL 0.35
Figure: mL 4.2
